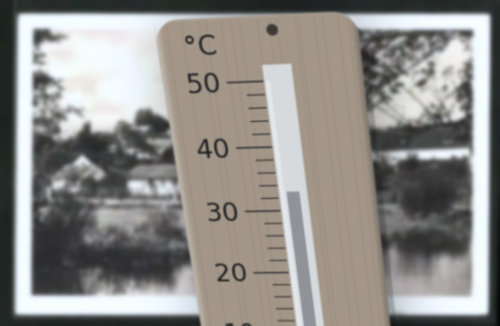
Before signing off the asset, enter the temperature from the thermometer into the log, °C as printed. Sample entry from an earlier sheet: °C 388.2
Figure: °C 33
